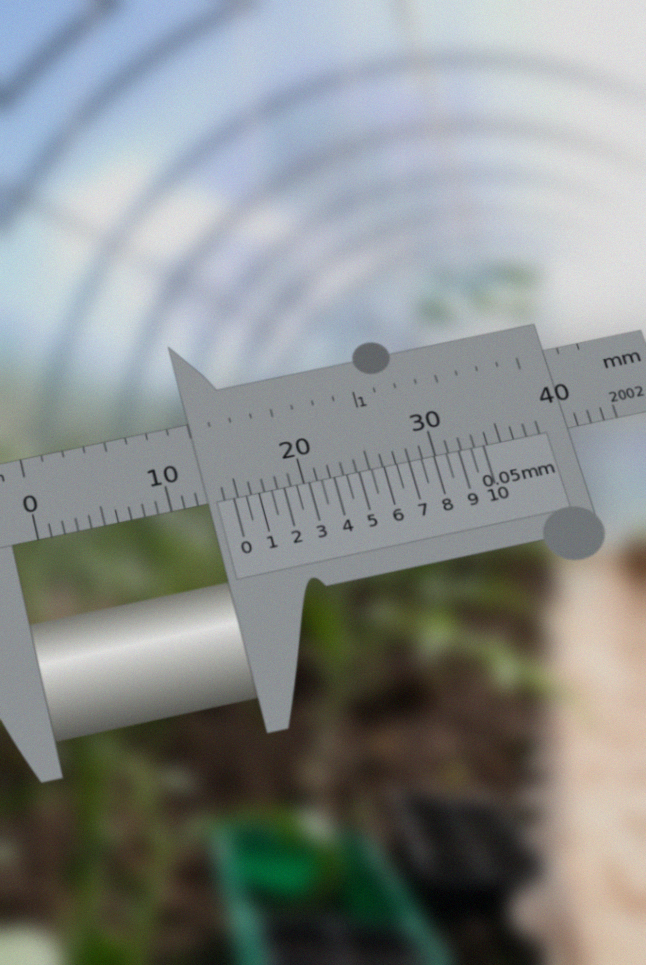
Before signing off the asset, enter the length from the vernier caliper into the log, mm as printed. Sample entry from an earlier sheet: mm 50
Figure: mm 14.7
